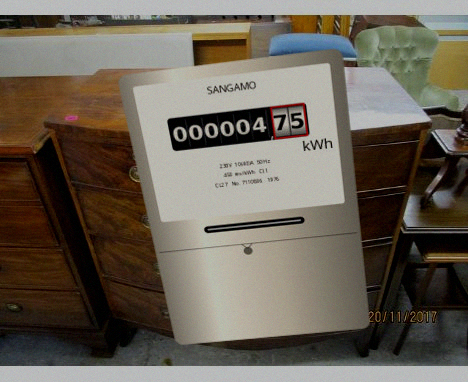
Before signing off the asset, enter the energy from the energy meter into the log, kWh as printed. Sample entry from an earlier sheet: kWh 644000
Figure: kWh 4.75
